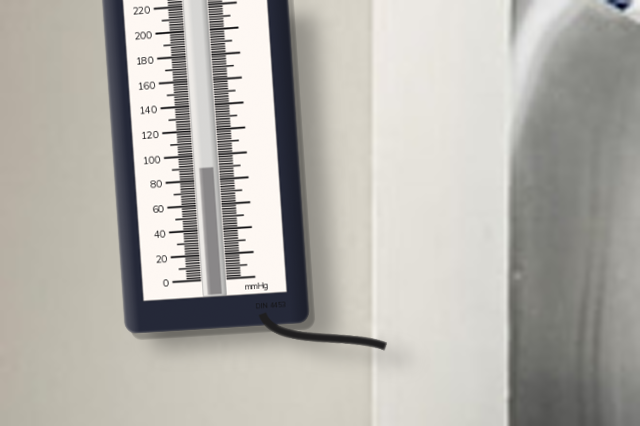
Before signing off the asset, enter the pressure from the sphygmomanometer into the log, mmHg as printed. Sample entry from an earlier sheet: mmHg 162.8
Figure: mmHg 90
